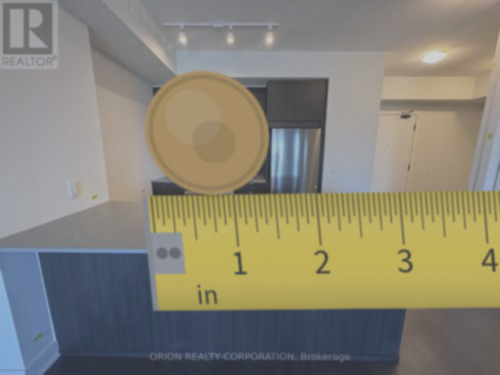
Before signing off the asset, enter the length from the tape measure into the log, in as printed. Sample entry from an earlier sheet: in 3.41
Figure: in 1.5
